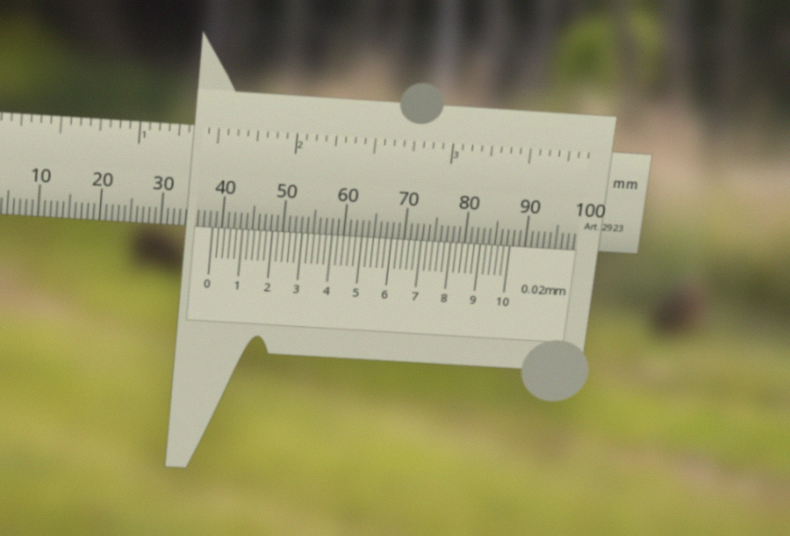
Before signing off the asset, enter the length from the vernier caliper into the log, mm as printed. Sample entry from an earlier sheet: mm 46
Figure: mm 38.5
